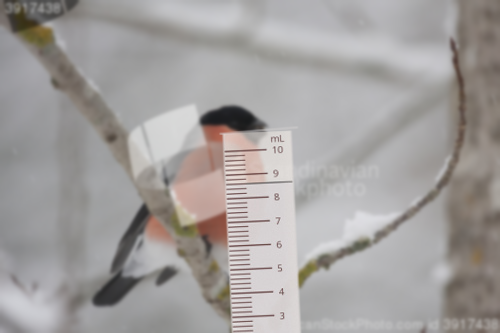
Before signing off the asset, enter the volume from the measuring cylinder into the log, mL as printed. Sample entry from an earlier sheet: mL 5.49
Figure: mL 8.6
